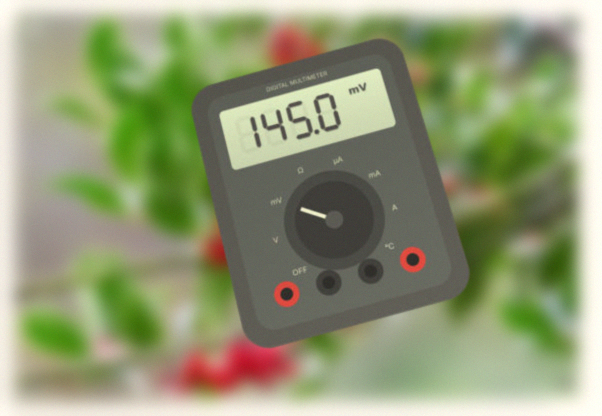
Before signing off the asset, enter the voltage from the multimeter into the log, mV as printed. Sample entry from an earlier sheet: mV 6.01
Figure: mV 145.0
